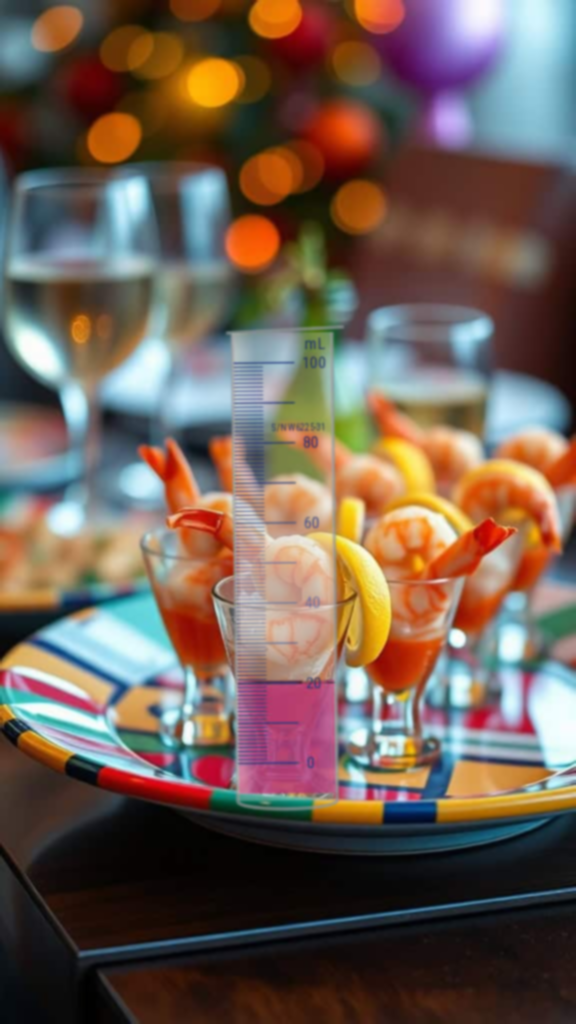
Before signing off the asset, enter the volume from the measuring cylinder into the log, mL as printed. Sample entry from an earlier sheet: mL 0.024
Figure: mL 20
